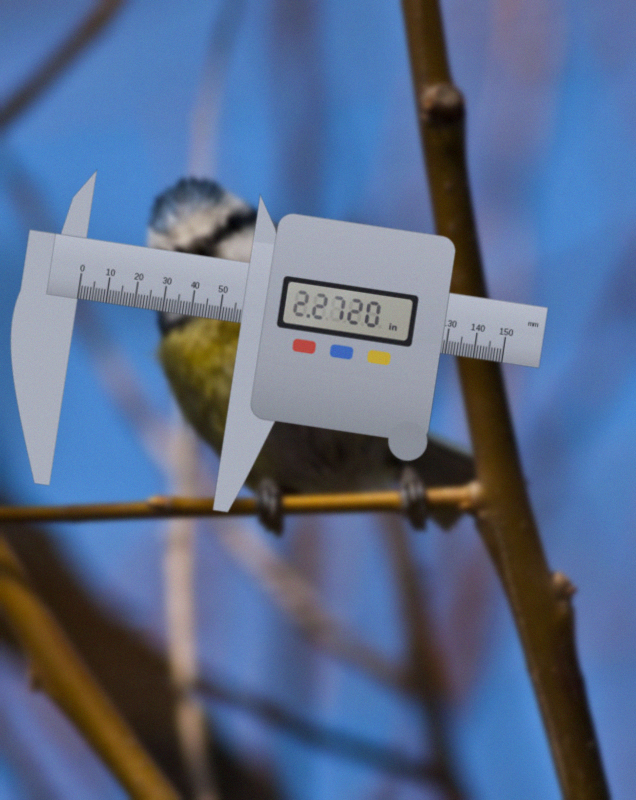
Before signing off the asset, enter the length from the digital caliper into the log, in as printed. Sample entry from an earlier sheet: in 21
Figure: in 2.2720
